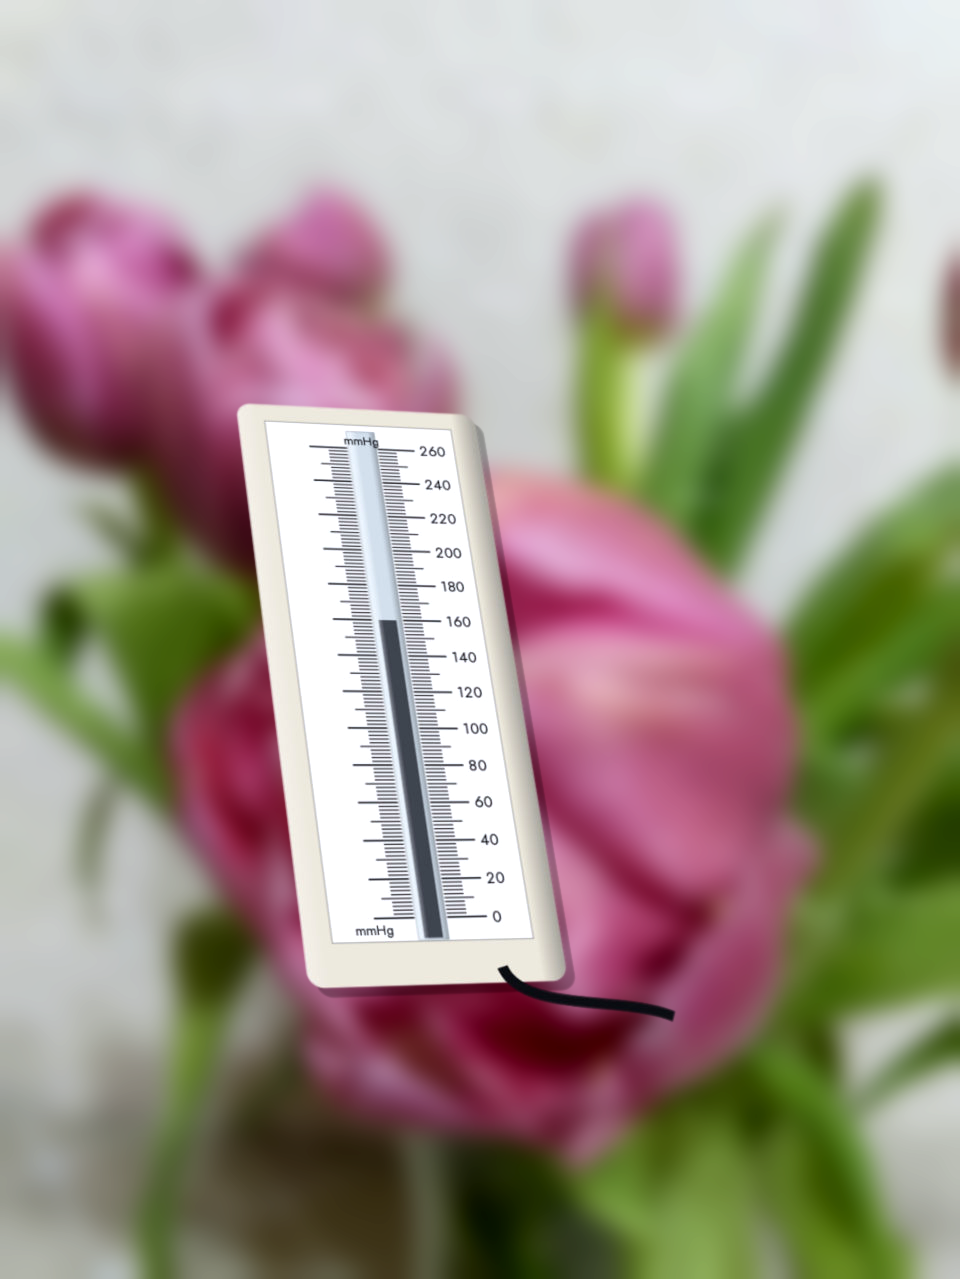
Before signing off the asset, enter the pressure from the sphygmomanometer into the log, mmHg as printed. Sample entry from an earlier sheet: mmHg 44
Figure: mmHg 160
